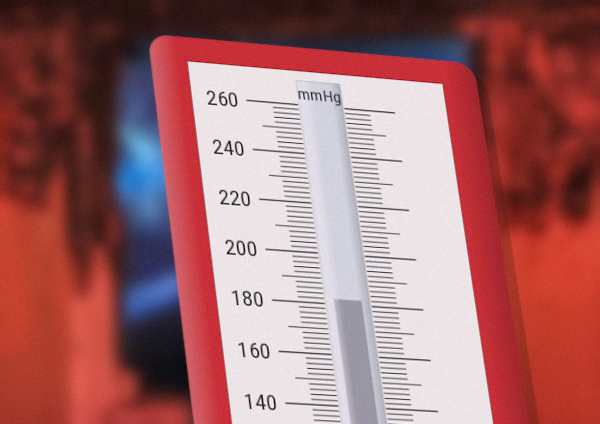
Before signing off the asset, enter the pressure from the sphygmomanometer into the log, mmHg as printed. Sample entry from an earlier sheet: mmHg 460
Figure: mmHg 182
